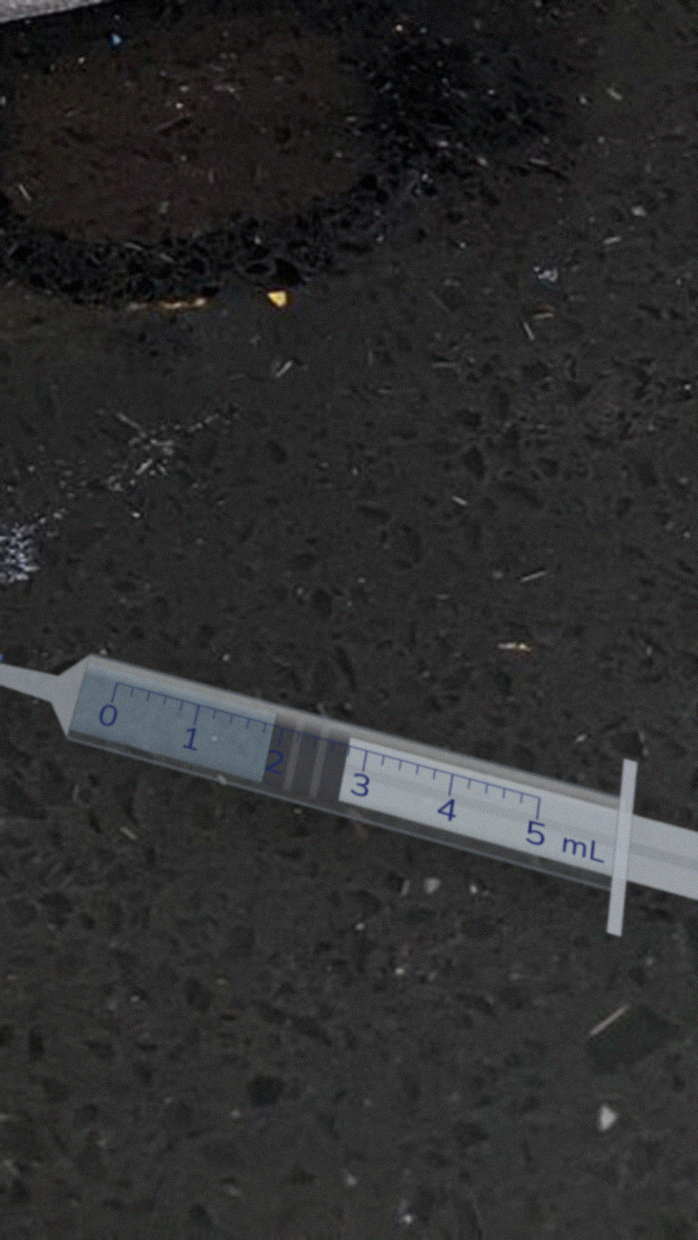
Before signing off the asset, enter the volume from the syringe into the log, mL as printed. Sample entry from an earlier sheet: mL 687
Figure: mL 1.9
